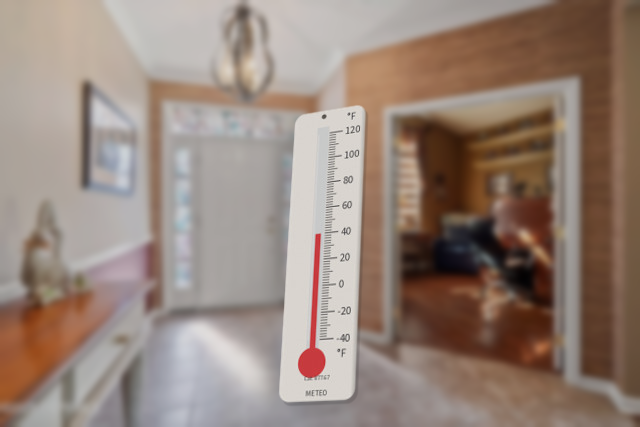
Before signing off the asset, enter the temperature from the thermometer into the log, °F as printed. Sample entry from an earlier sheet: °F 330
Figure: °F 40
